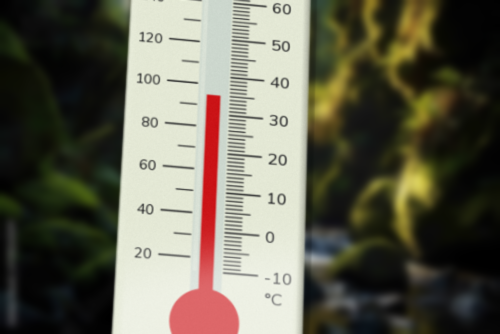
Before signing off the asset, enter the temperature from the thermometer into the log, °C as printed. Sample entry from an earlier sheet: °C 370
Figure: °C 35
